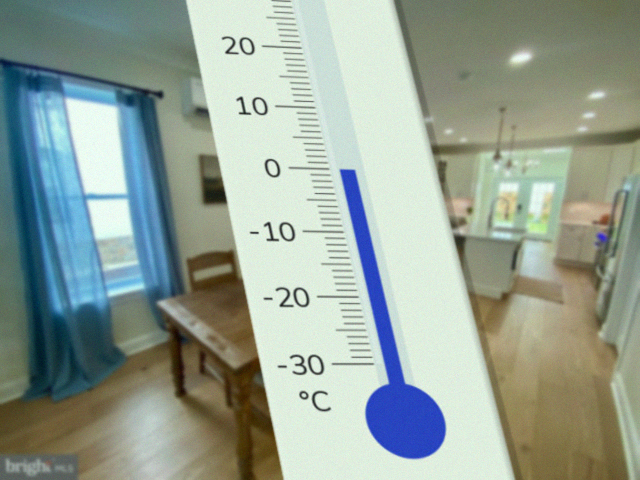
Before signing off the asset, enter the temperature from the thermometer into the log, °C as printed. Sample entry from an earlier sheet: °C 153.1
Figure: °C 0
